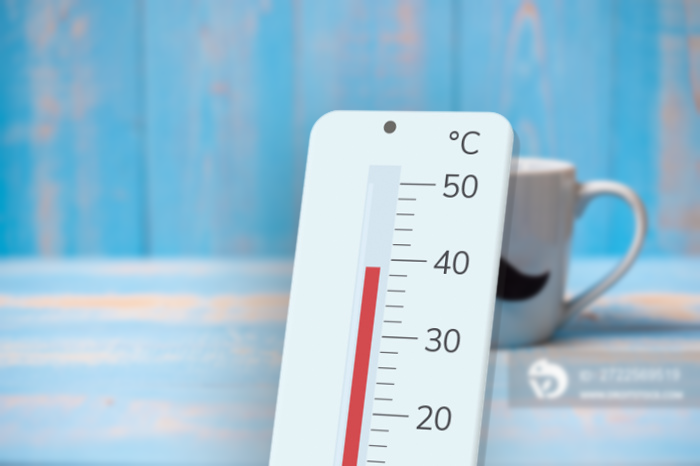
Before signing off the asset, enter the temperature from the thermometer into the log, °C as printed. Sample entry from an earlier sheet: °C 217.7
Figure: °C 39
